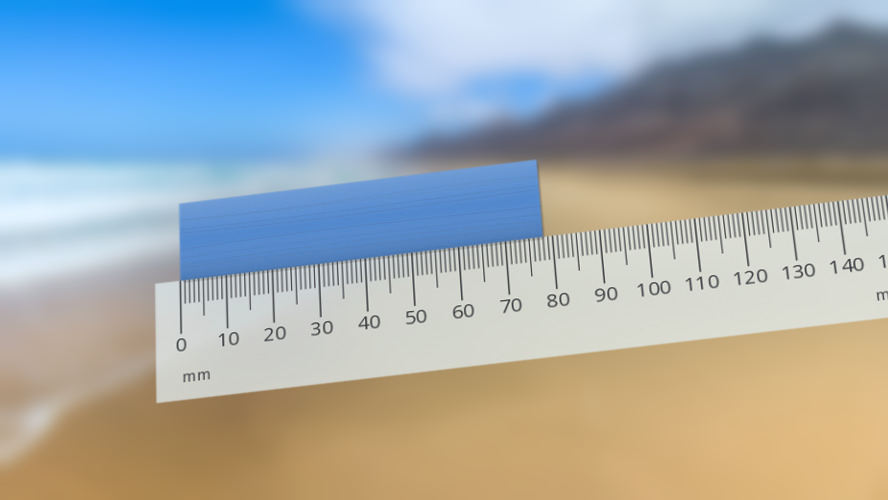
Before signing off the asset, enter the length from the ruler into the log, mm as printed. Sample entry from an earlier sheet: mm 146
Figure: mm 78
